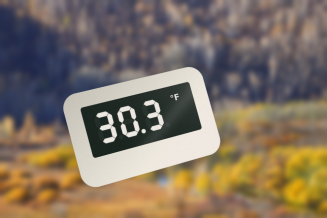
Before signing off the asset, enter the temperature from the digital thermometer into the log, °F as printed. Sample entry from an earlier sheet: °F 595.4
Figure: °F 30.3
